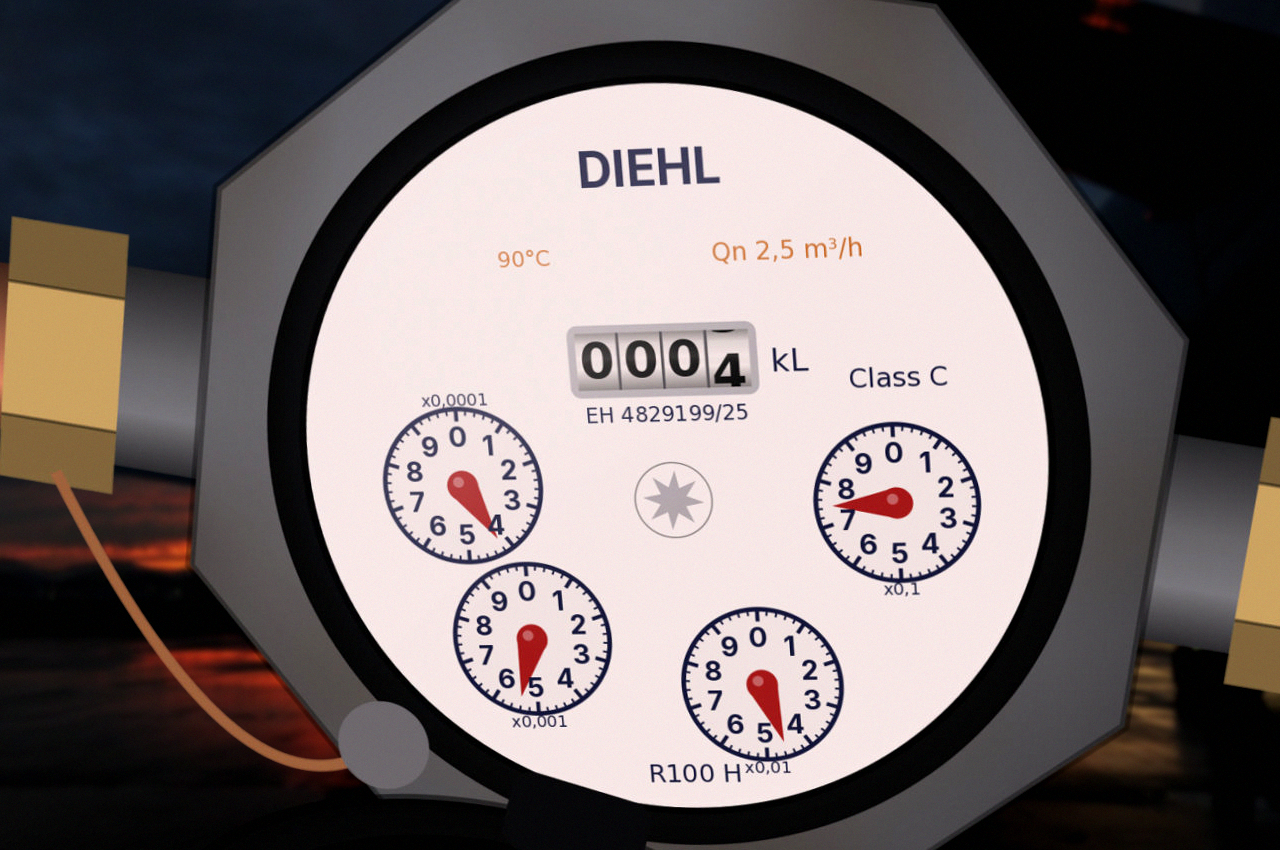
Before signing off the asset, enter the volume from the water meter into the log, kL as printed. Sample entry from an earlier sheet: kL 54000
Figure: kL 3.7454
